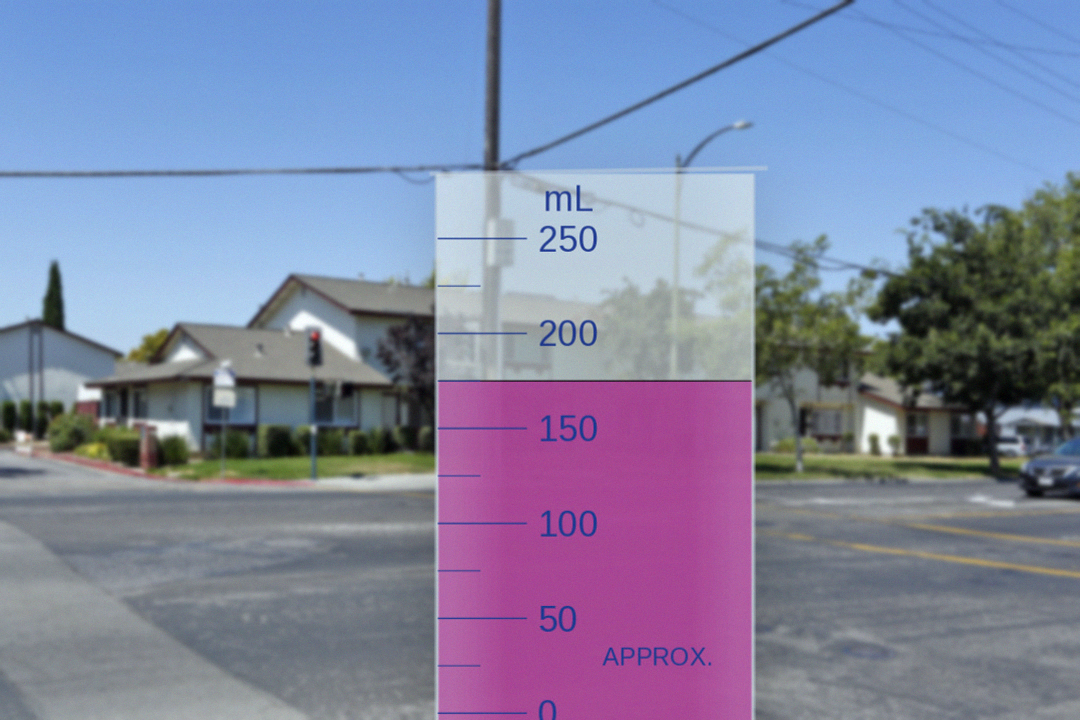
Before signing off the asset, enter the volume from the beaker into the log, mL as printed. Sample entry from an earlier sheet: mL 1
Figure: mL 175
